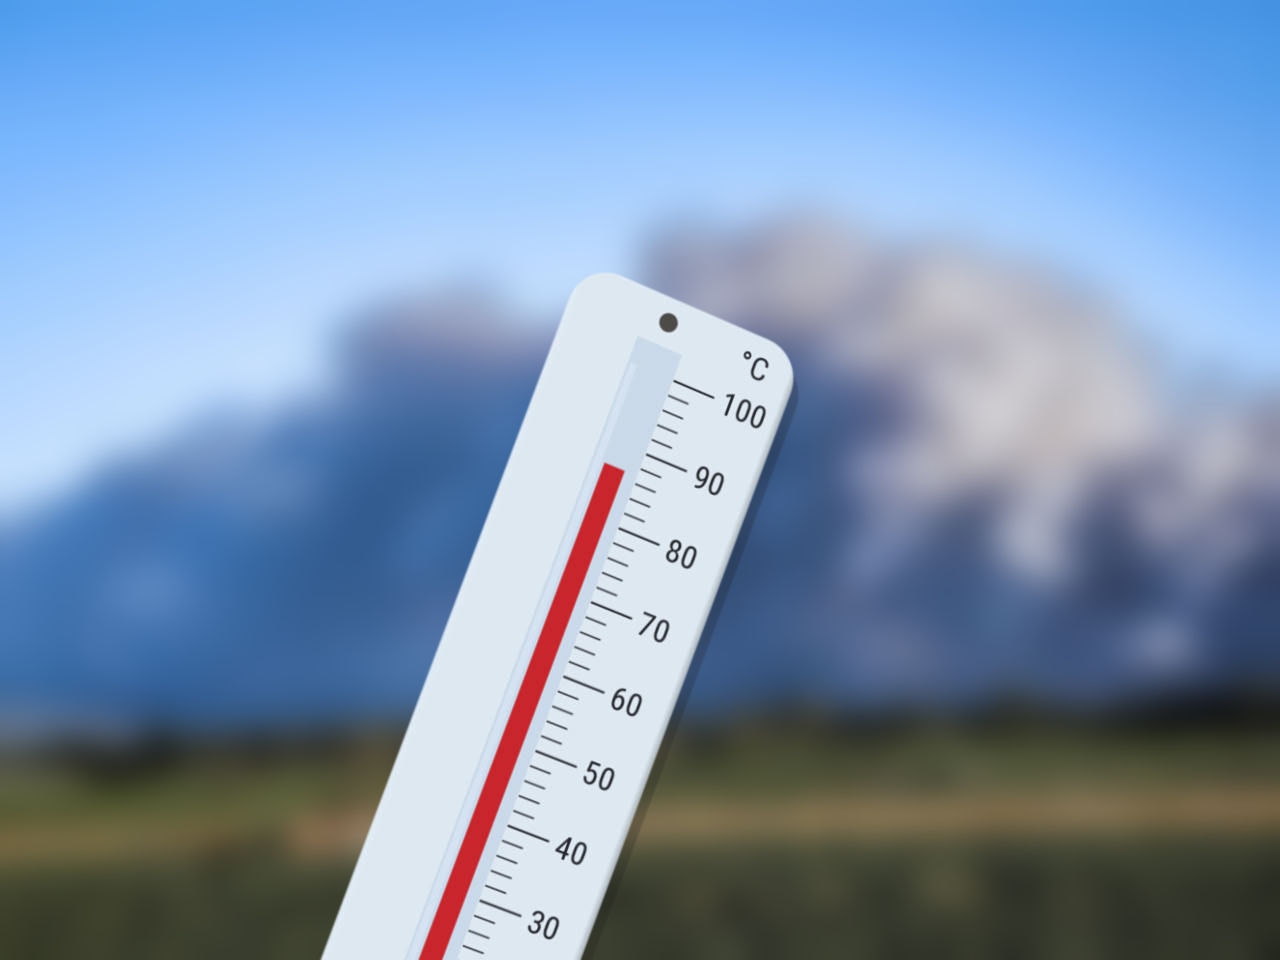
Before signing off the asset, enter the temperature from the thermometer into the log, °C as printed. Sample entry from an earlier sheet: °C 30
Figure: °C 87
